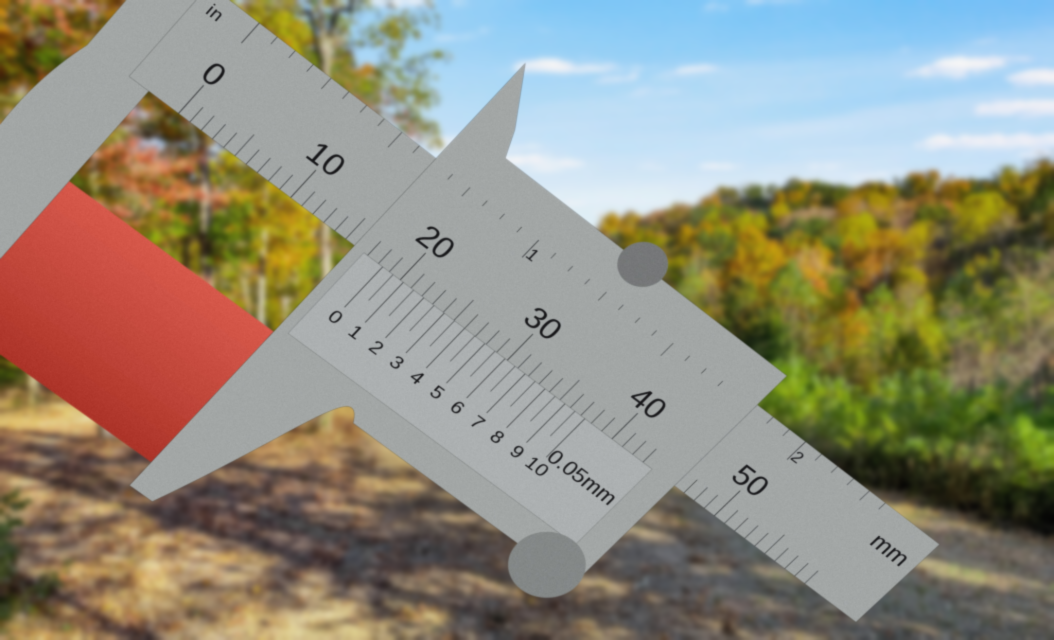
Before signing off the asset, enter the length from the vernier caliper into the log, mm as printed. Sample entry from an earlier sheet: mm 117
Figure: mm 18.4
